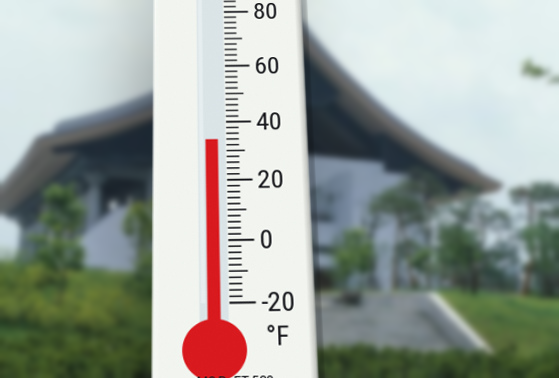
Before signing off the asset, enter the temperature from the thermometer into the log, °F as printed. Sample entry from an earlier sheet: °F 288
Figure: °F 34
